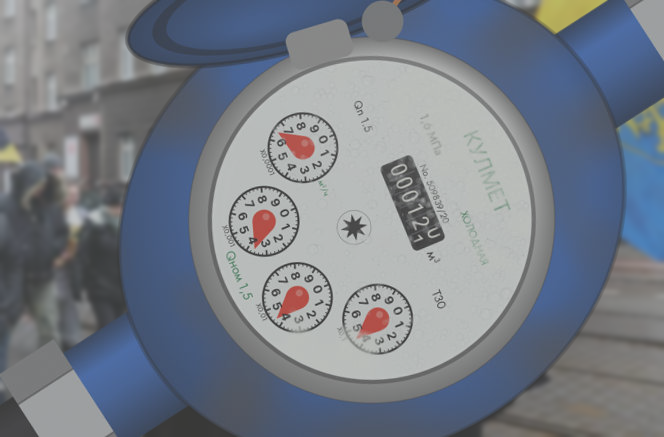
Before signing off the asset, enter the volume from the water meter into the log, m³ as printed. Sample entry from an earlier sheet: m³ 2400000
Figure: m³ 120.4436
